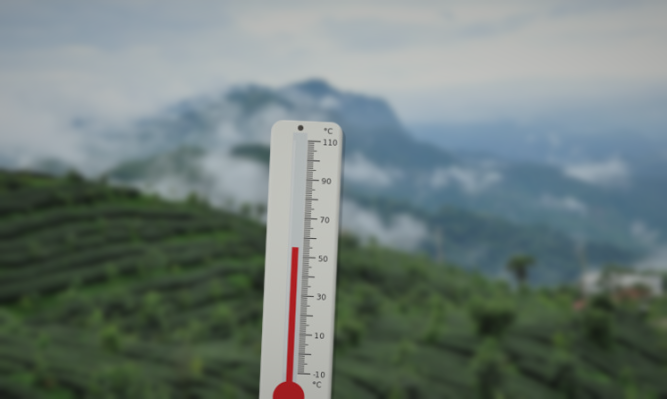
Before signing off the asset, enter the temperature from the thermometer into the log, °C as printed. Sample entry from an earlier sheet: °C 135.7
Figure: °C 55
